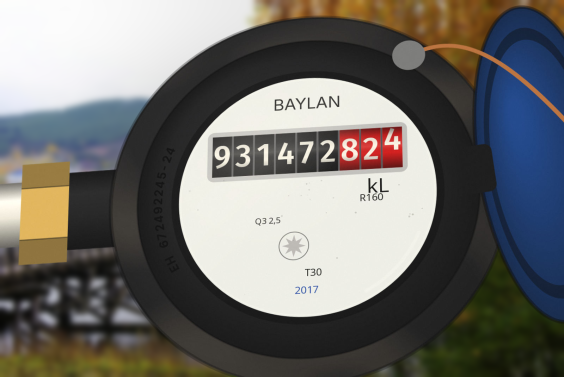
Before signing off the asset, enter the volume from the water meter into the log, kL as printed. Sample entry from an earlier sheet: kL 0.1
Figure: kL 931472.824
